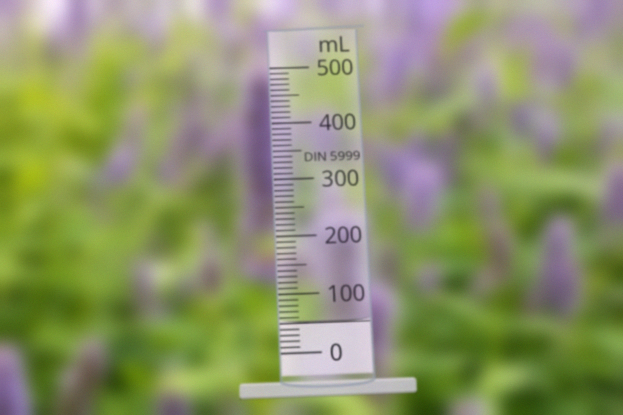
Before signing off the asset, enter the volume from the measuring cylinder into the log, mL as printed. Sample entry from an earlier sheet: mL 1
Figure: mL 50
